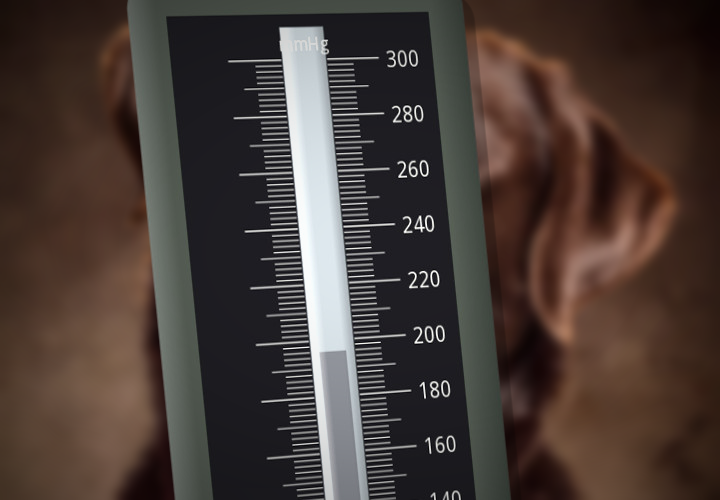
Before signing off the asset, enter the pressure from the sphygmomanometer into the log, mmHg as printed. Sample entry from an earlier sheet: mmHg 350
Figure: mmHg 196
